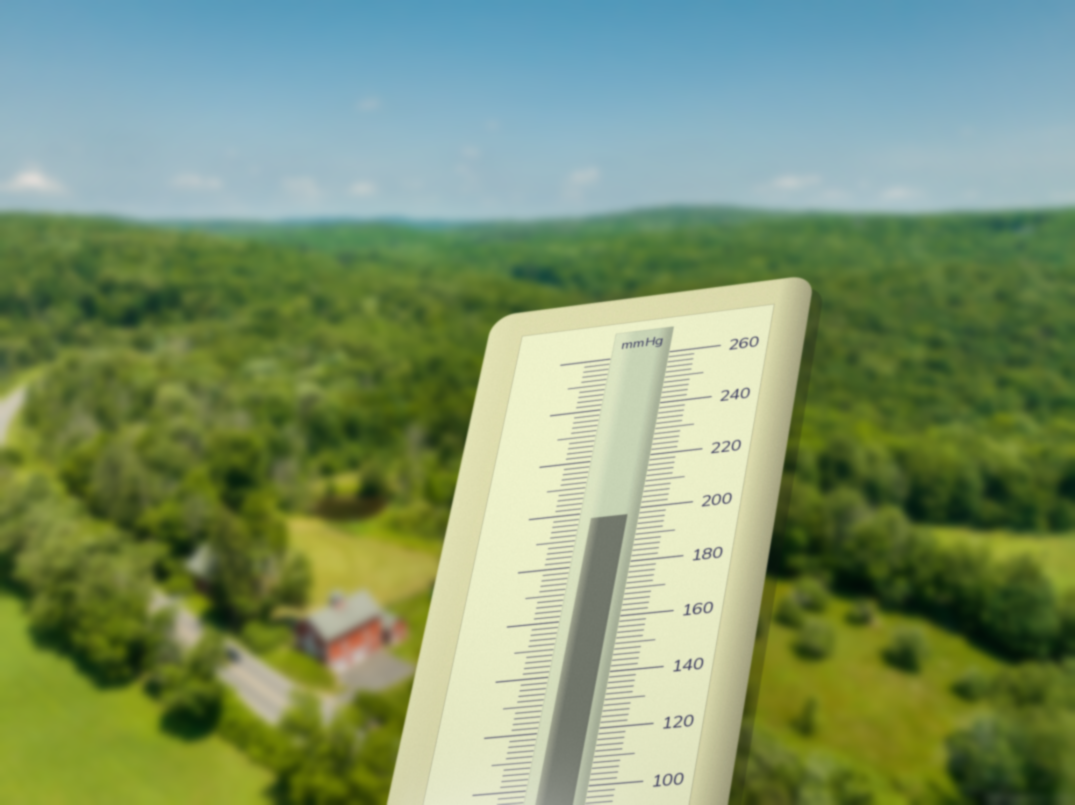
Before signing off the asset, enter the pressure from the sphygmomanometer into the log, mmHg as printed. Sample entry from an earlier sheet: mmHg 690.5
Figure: mmHg 198
